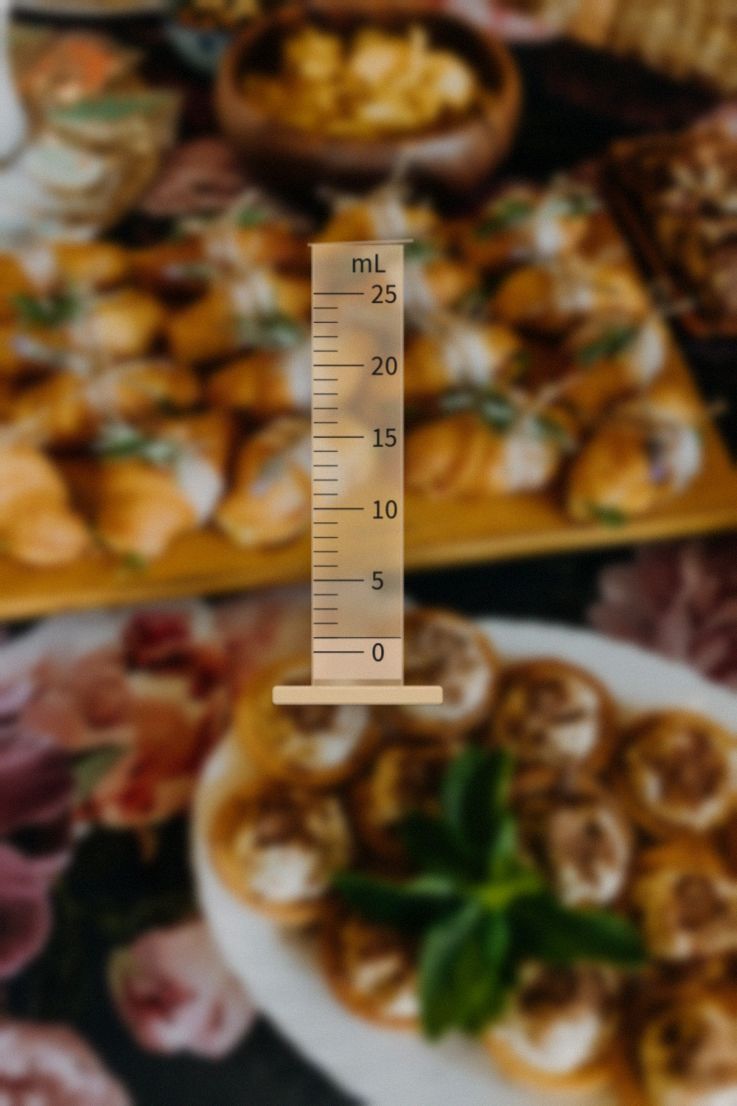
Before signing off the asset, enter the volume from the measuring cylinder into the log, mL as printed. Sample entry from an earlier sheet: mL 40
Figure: mL 1
